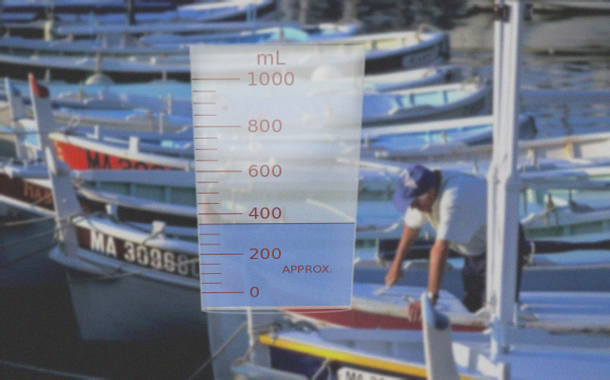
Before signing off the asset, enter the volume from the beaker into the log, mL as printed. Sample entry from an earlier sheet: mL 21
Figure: mL 350
